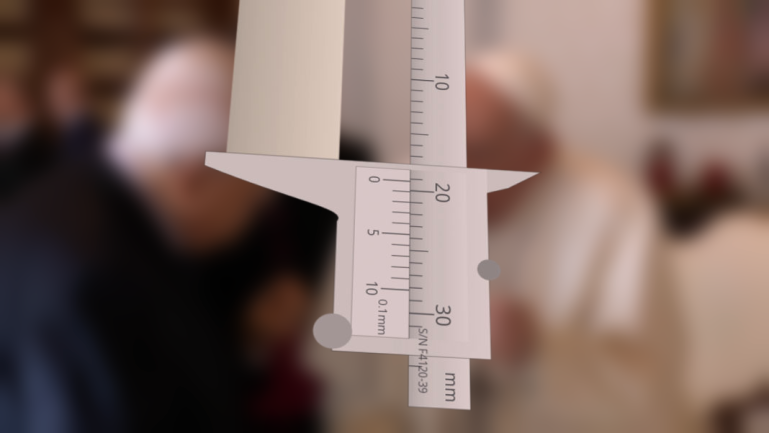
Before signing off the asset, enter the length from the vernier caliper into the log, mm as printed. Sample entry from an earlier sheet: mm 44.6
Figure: mm 19.2
